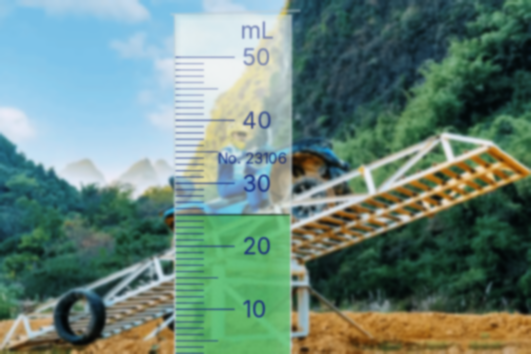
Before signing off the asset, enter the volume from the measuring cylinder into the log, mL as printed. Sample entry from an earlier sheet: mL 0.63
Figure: mL 25
